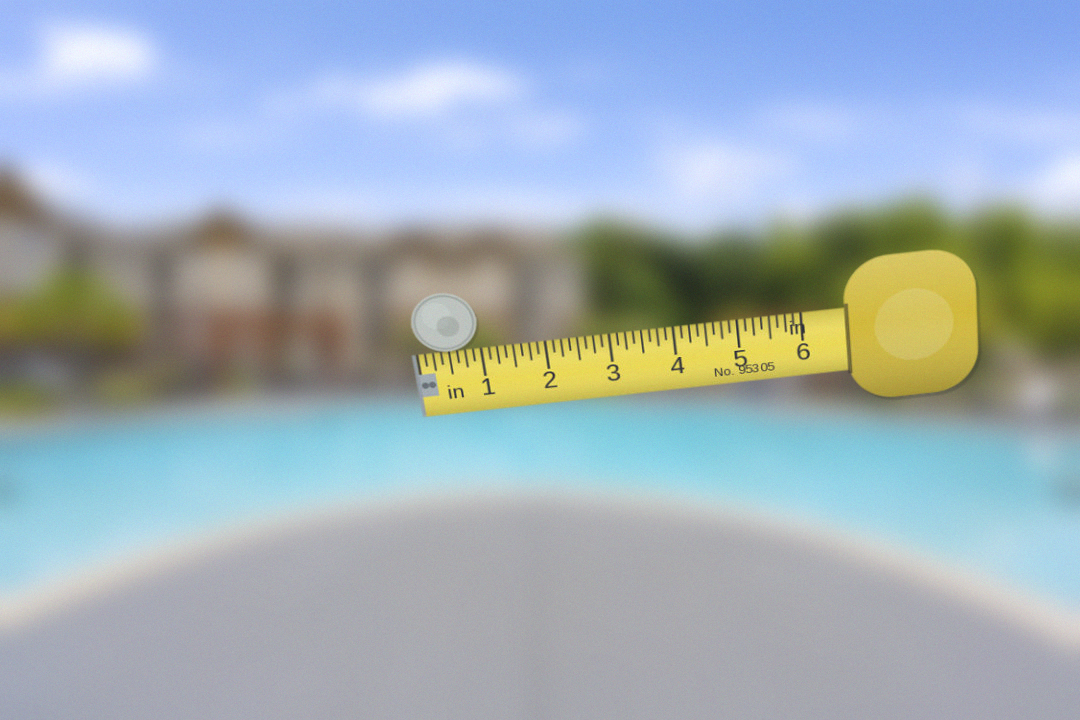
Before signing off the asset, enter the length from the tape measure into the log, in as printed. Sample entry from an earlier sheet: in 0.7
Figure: in 1
